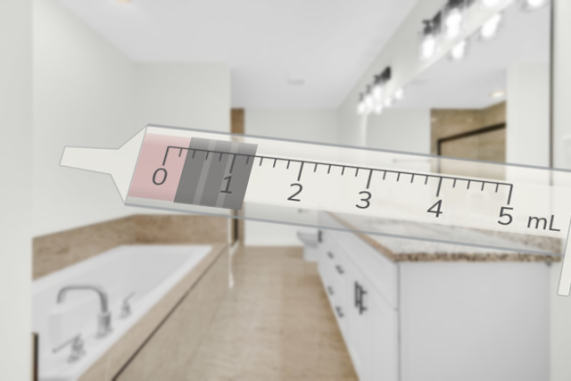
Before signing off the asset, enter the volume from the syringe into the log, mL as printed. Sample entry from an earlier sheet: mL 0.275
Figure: mL 0.3
